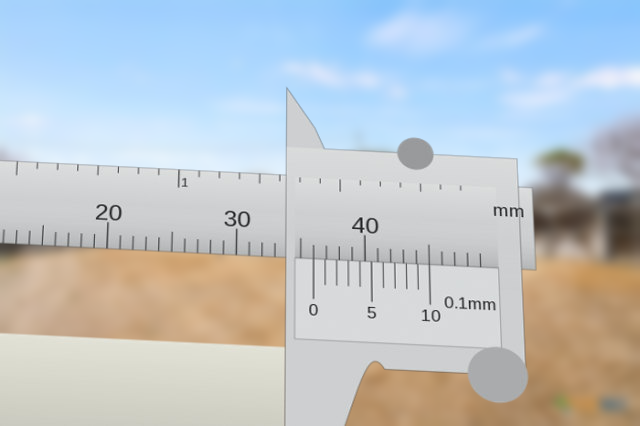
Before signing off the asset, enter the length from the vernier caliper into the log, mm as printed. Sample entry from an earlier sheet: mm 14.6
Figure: mm 36.0
